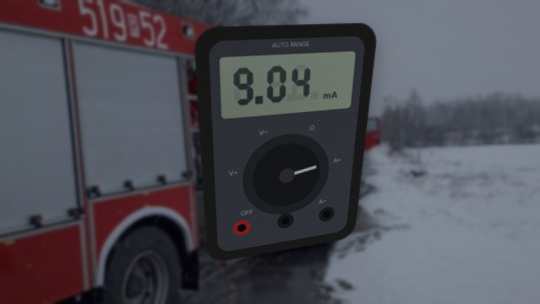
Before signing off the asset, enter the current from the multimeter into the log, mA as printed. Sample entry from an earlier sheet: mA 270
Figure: mA 9.04
